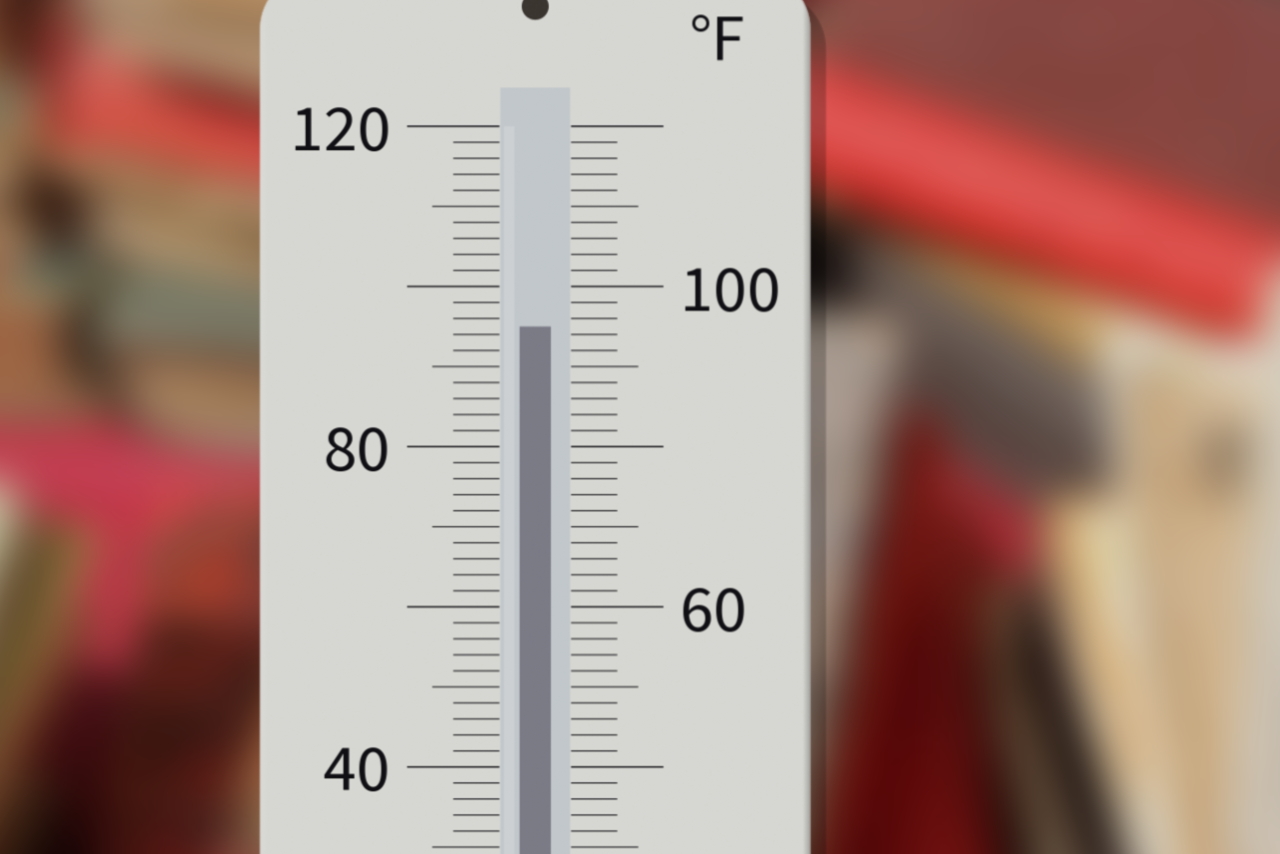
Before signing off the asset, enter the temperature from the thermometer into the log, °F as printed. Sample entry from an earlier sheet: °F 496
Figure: °F 95
